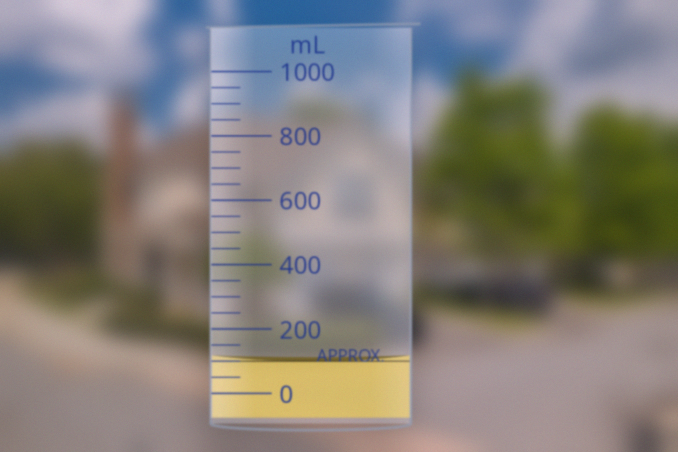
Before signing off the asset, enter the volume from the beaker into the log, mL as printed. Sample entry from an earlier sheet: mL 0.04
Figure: mL 100
